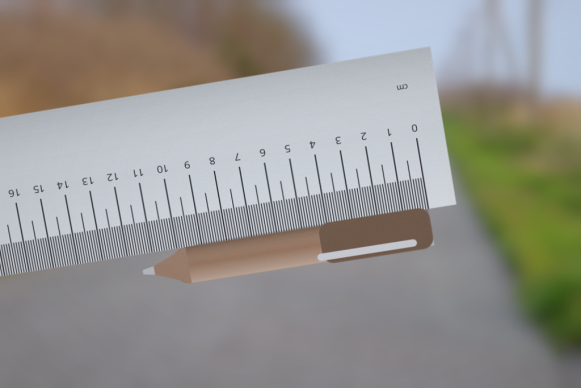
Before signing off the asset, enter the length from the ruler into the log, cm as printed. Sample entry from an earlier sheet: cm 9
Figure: cm 11.5
